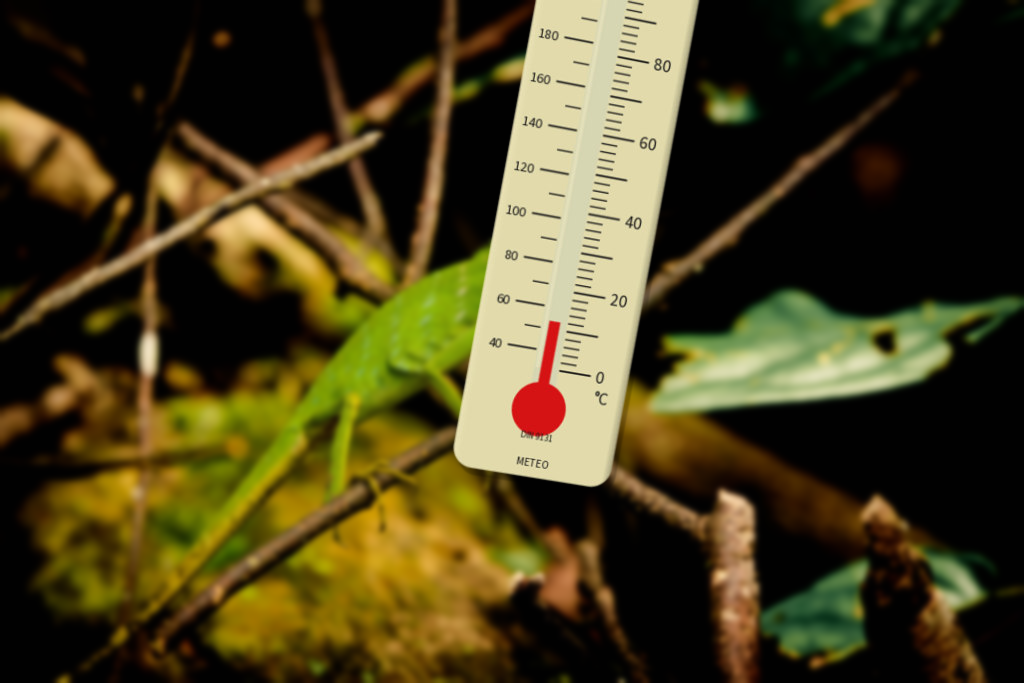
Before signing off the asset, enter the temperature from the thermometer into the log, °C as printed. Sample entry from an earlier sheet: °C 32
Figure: °C 12
